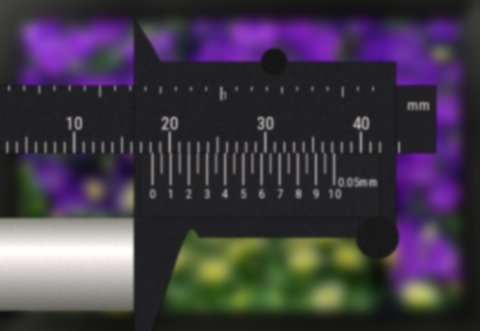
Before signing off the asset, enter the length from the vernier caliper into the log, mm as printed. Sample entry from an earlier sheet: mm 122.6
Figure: mm 18.2
